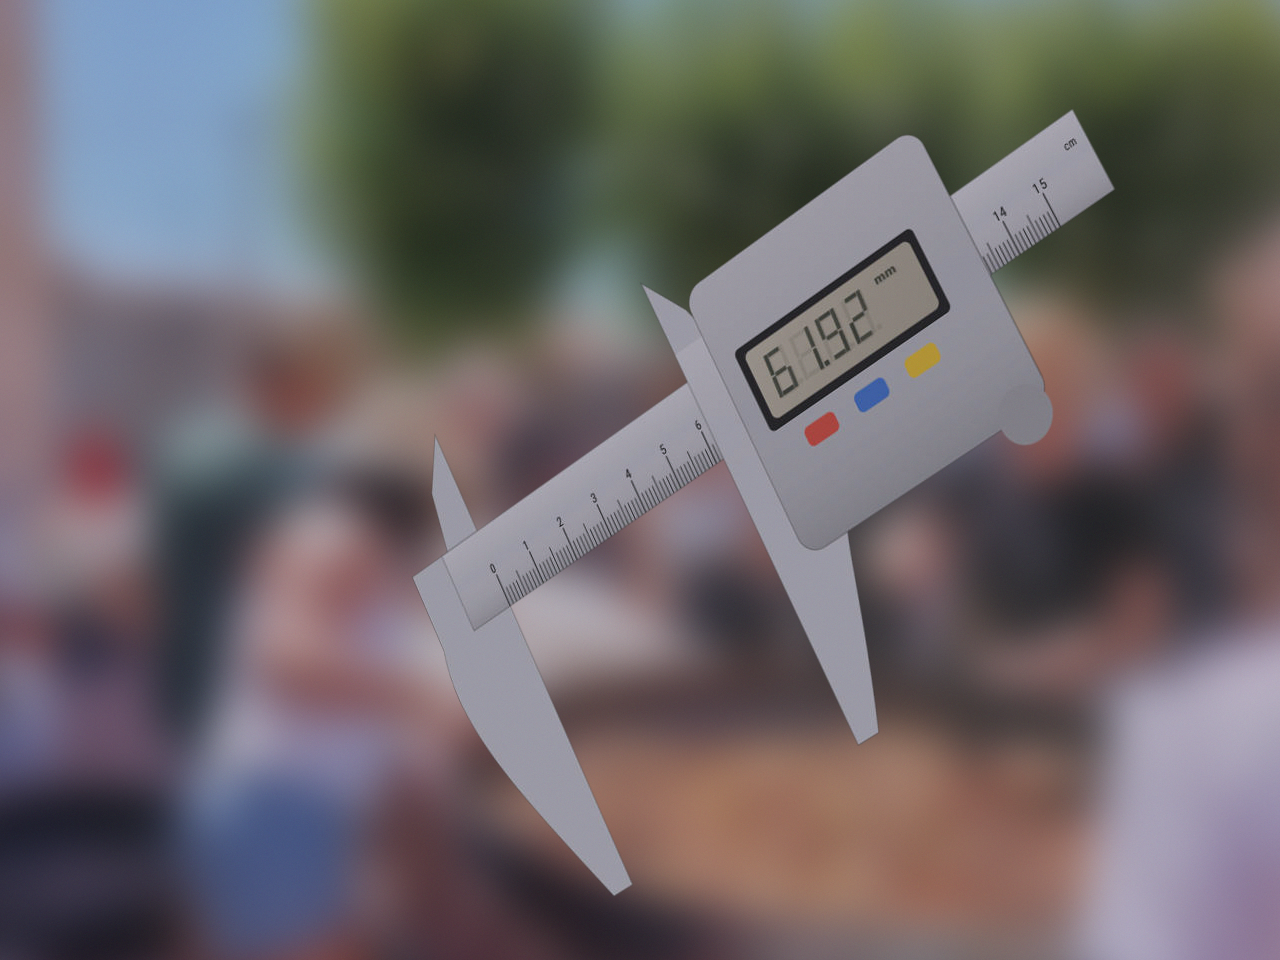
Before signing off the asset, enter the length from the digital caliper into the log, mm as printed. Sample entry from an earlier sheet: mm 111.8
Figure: mm 61.92
